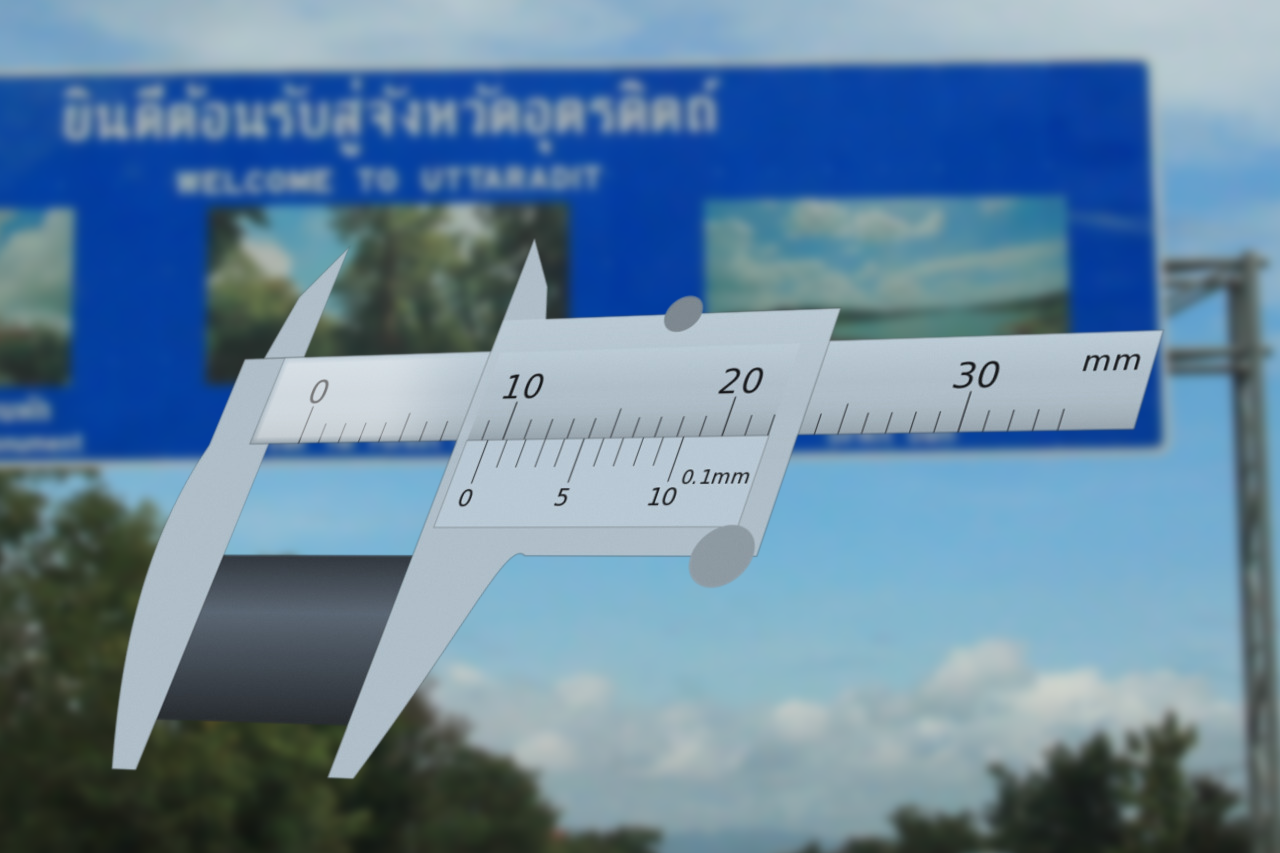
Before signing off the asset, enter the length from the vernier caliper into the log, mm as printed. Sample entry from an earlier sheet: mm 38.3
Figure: mm 9.3
